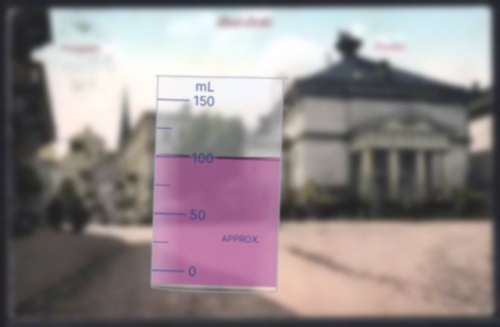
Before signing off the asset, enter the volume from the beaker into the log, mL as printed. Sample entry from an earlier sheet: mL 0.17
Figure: mL 100
